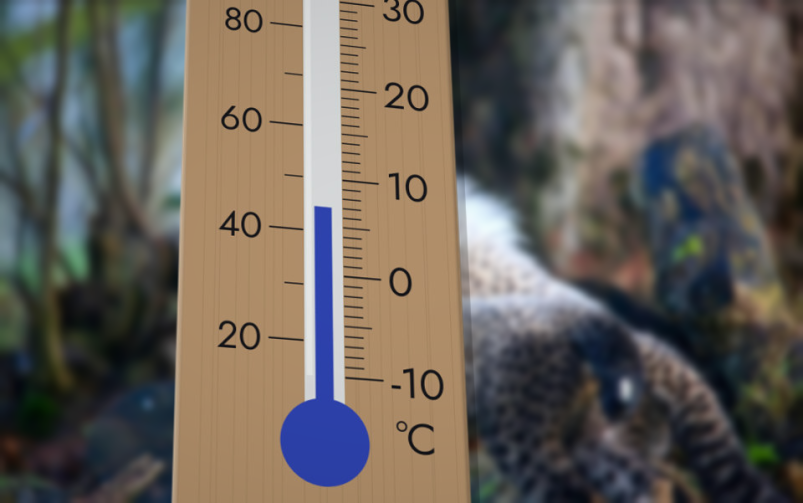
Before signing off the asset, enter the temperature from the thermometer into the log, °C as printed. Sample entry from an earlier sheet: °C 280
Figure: °C 7
